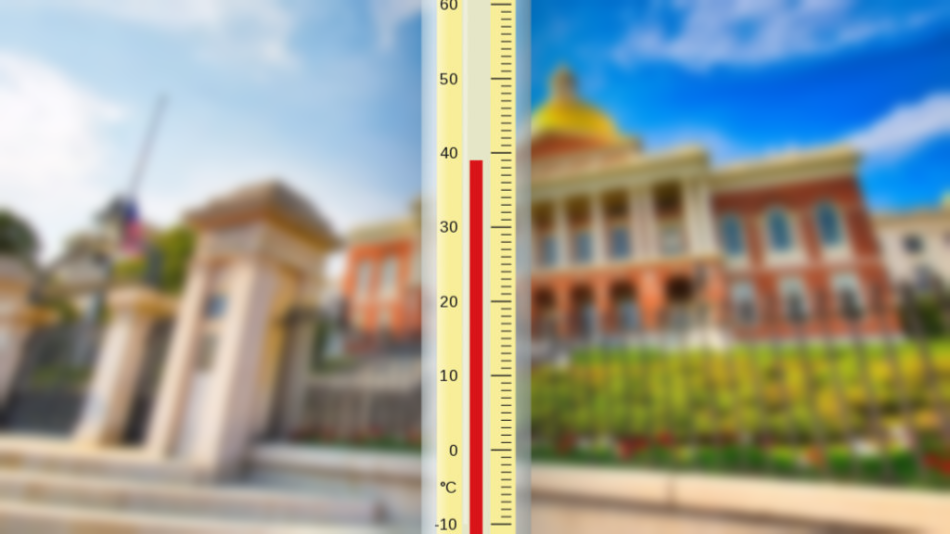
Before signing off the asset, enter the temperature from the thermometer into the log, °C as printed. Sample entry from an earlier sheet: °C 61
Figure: °C 39
